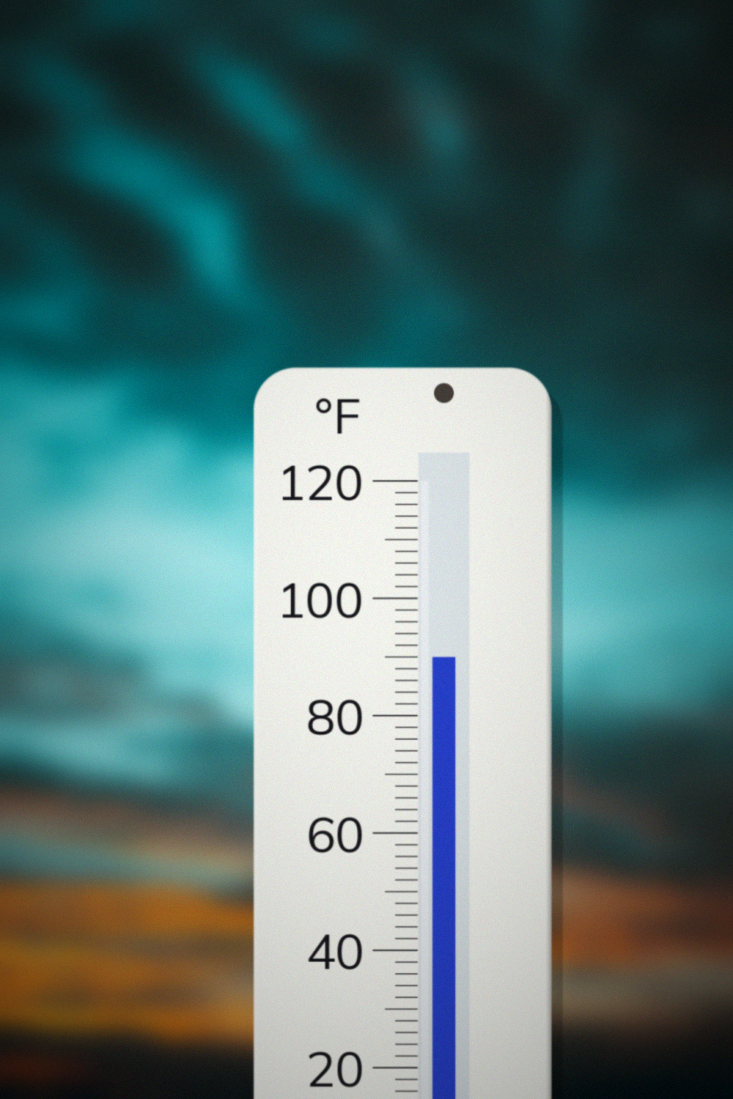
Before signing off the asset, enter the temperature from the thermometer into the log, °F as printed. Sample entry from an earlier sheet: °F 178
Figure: °F 90
